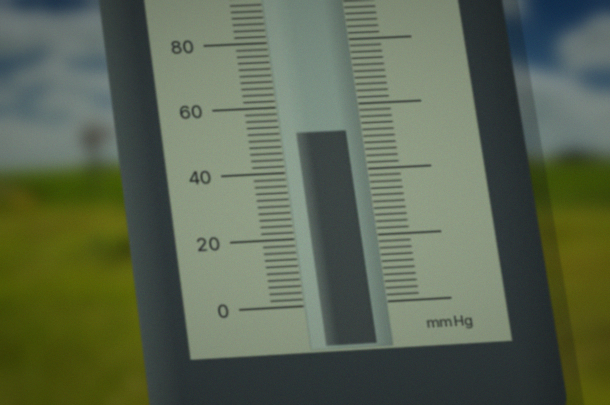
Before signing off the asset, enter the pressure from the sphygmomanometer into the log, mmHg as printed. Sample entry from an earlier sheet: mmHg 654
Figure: mmHg 52
